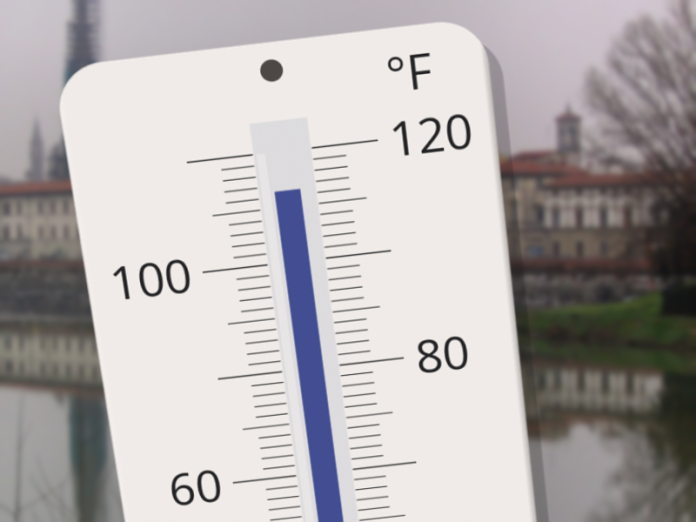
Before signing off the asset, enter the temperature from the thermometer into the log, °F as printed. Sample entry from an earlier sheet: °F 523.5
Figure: °F 113
